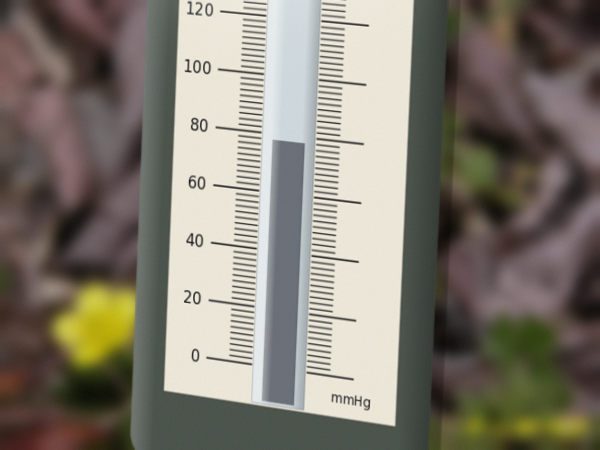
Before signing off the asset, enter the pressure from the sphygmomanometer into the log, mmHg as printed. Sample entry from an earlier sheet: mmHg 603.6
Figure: mmHg 78
